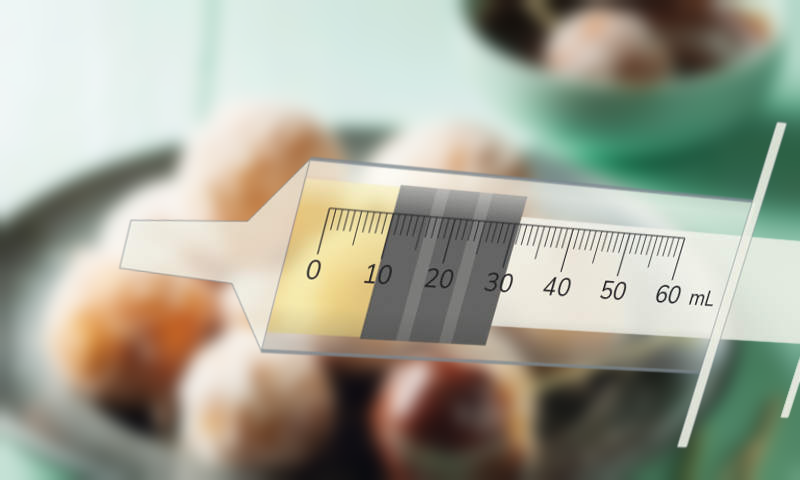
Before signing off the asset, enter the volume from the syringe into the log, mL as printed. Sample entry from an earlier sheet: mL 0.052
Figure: mL 10
